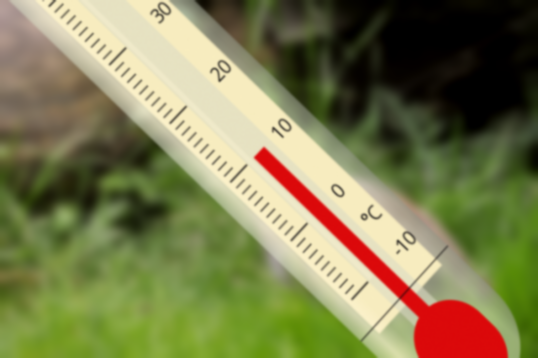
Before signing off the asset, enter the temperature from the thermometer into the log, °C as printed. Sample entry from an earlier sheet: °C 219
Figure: °C 10
